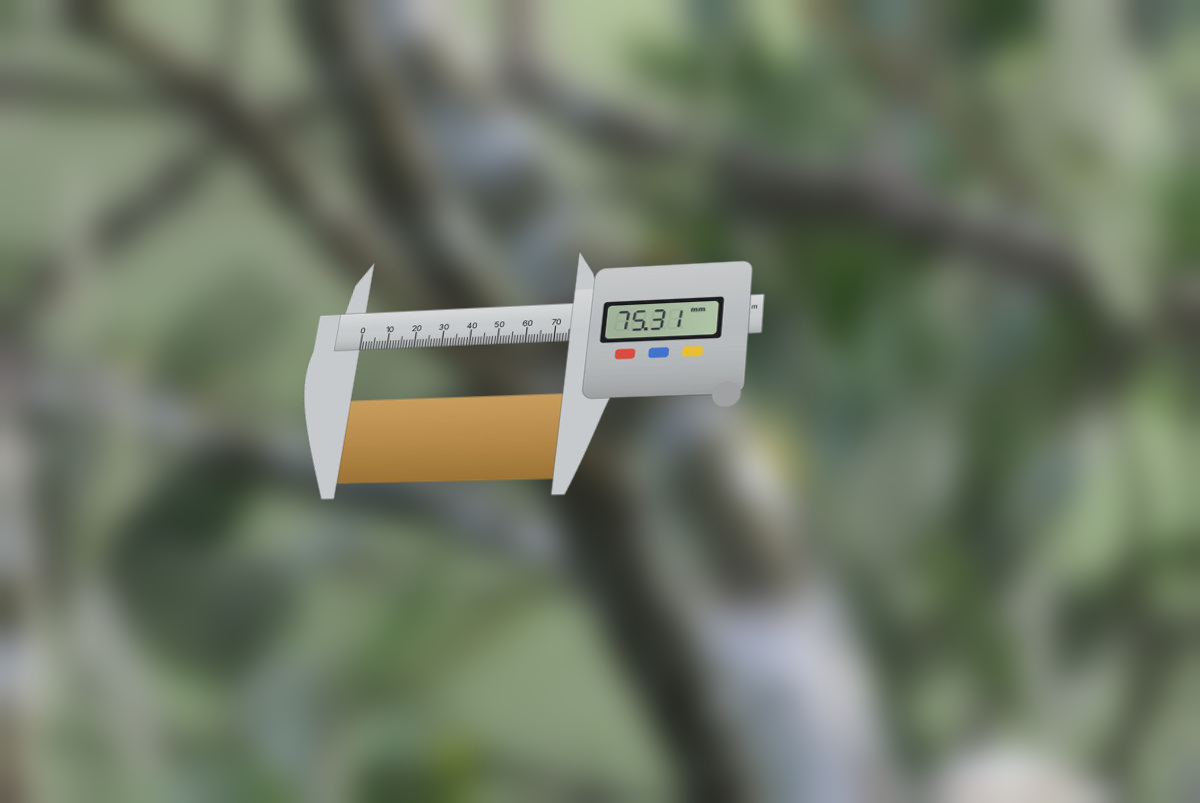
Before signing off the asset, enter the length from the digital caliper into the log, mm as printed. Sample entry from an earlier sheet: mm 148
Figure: mm 75.31
